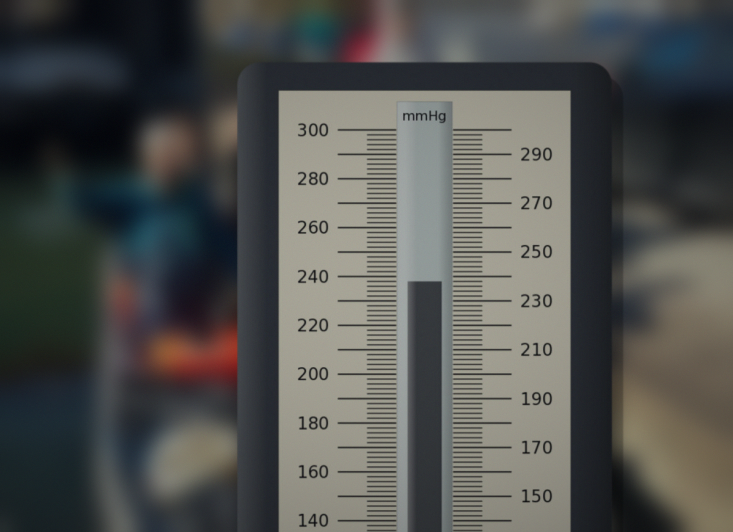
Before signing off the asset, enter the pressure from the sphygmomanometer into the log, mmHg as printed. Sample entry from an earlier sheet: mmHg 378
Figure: mmHg 238
